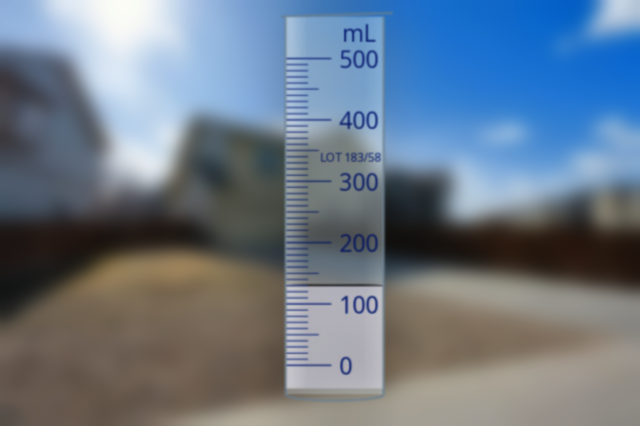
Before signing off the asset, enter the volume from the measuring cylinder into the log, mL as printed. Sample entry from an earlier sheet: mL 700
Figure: mL 130
